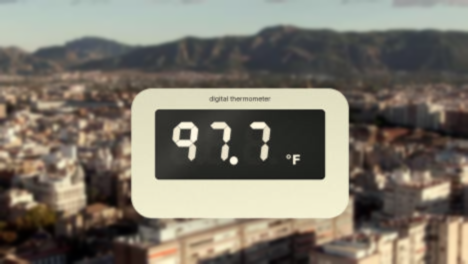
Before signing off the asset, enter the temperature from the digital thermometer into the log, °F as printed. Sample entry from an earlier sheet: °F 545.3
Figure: °F 97.7
